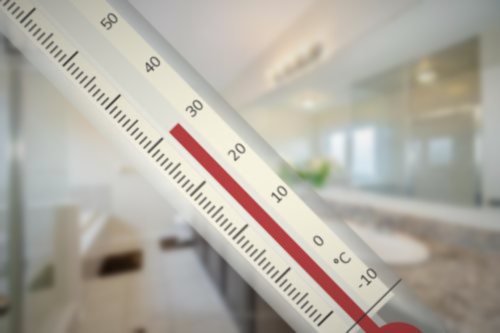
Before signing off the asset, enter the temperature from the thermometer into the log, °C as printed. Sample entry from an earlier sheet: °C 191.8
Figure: °C 30
